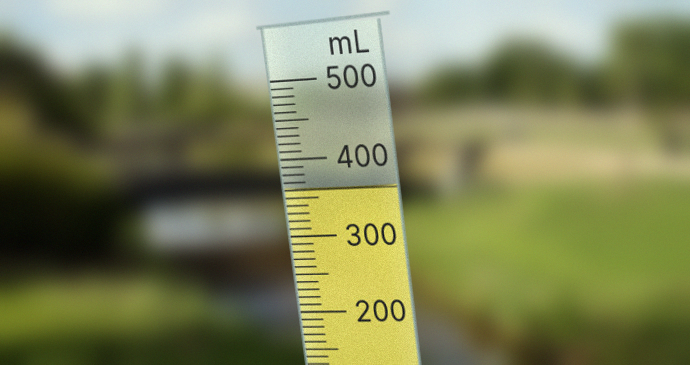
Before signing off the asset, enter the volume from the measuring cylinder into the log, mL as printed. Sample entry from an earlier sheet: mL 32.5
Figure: mL 360
